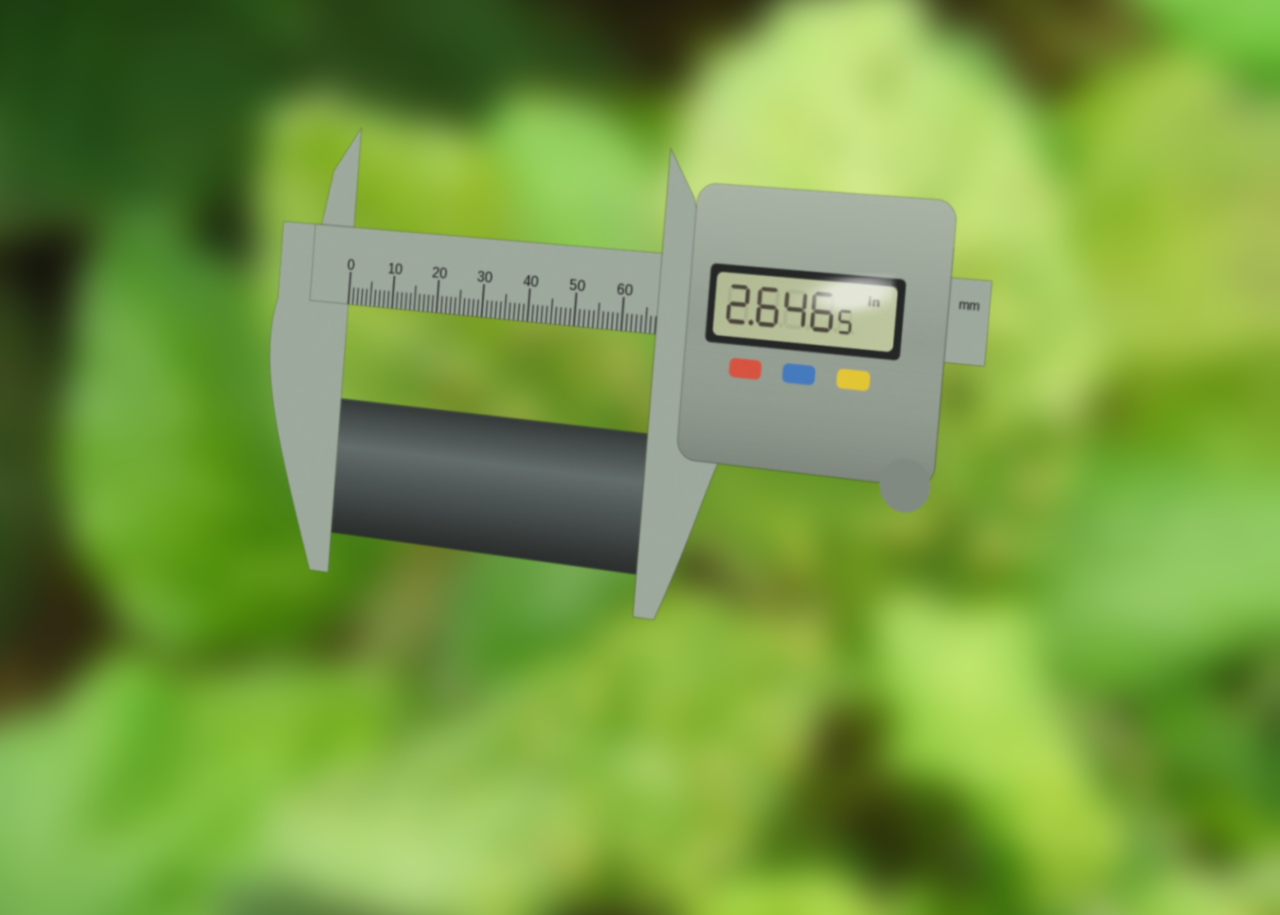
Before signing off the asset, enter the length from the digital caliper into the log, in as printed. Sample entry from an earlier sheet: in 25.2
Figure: in 2.6465
